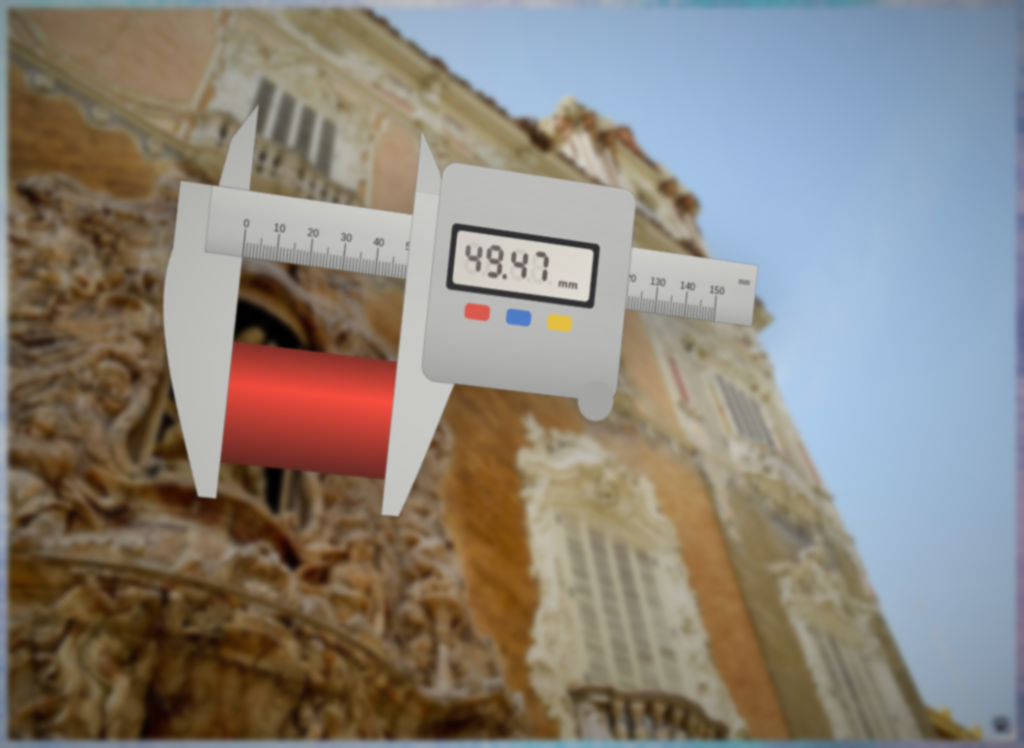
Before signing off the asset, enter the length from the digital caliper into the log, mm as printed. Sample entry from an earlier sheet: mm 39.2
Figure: mm 49.47
